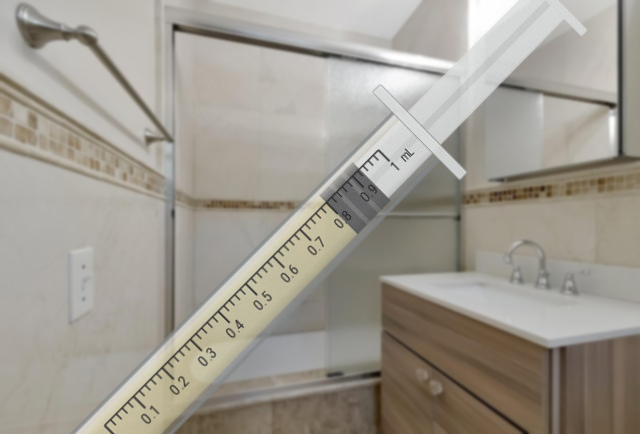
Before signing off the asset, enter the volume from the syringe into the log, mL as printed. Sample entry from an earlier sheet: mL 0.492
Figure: mL 0.8
